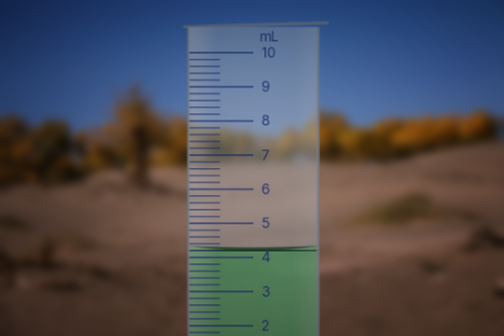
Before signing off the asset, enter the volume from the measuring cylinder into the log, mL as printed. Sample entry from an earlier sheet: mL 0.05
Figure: mL 4.2
